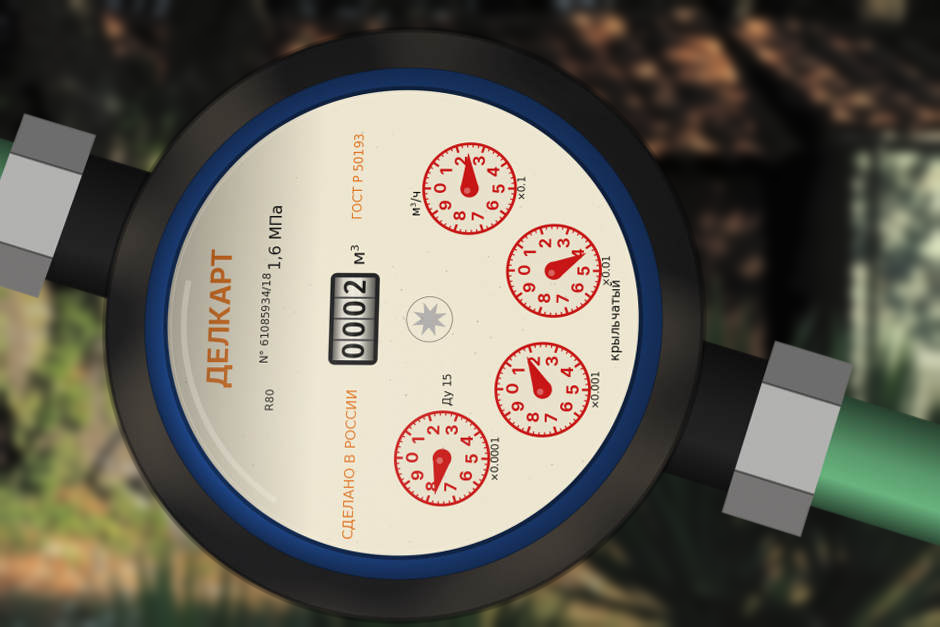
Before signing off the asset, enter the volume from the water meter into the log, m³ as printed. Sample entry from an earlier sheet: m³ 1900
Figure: m³ 2.2417
